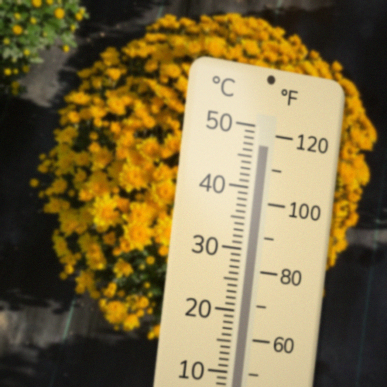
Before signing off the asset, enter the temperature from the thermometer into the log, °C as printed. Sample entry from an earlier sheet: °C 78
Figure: °C 47
